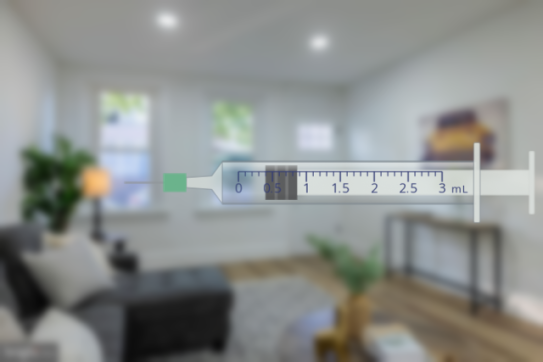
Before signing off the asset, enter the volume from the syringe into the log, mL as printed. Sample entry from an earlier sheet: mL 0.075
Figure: mL 0.4
